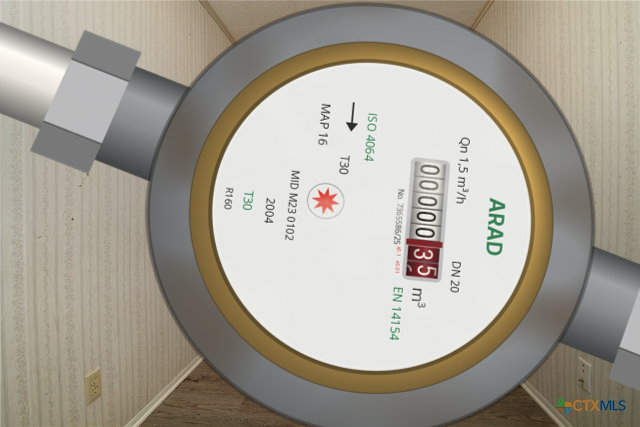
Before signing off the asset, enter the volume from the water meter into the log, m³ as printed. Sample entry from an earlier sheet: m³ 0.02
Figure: m³ 0.35
